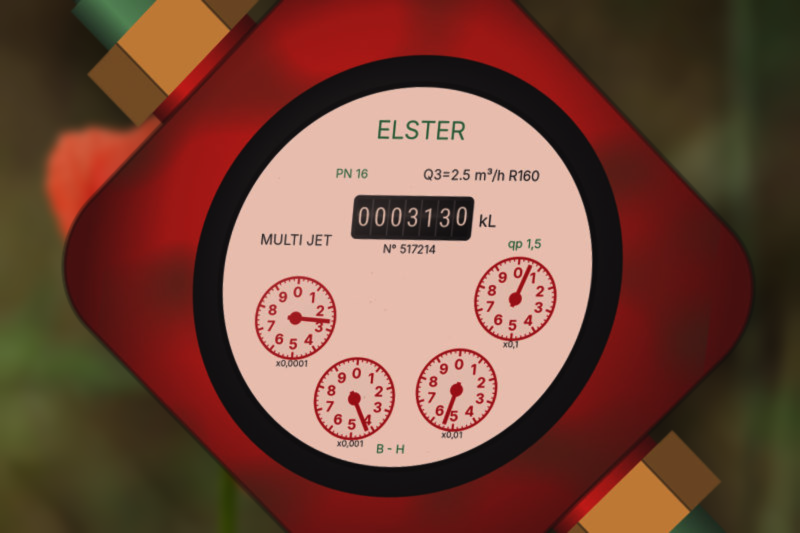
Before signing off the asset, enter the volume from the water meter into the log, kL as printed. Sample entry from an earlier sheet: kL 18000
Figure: kL 3130.0542
